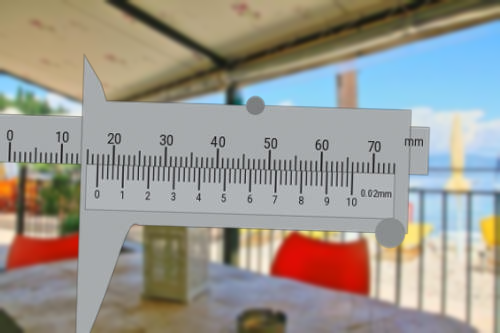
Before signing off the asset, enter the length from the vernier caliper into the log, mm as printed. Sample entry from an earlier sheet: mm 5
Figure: mm 17.0
